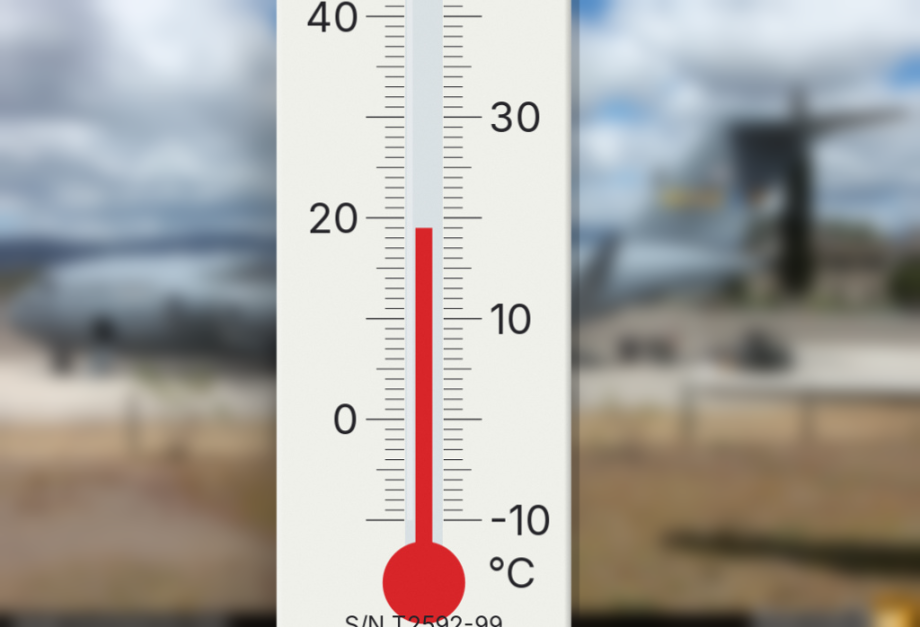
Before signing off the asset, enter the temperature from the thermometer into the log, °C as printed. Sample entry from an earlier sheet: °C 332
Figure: °C 19
